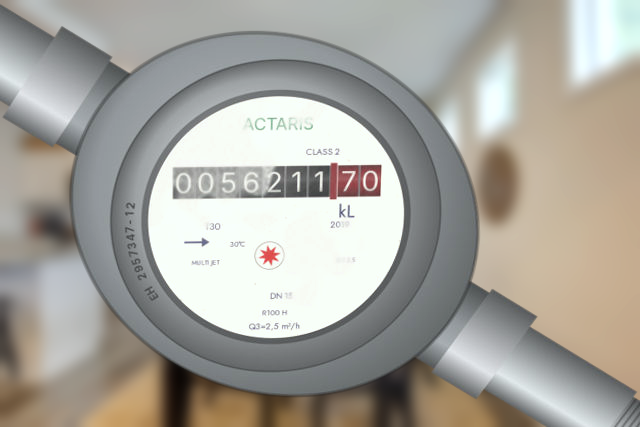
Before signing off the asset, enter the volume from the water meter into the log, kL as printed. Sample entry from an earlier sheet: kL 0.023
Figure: kL 56211.70
